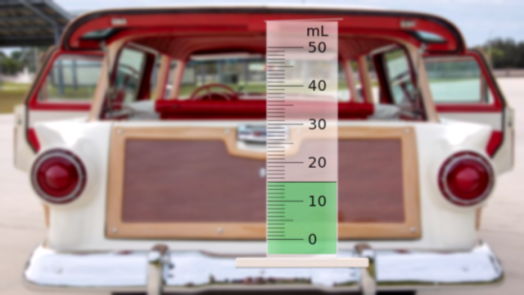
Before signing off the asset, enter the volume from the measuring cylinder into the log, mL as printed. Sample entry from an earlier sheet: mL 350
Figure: mL 15
